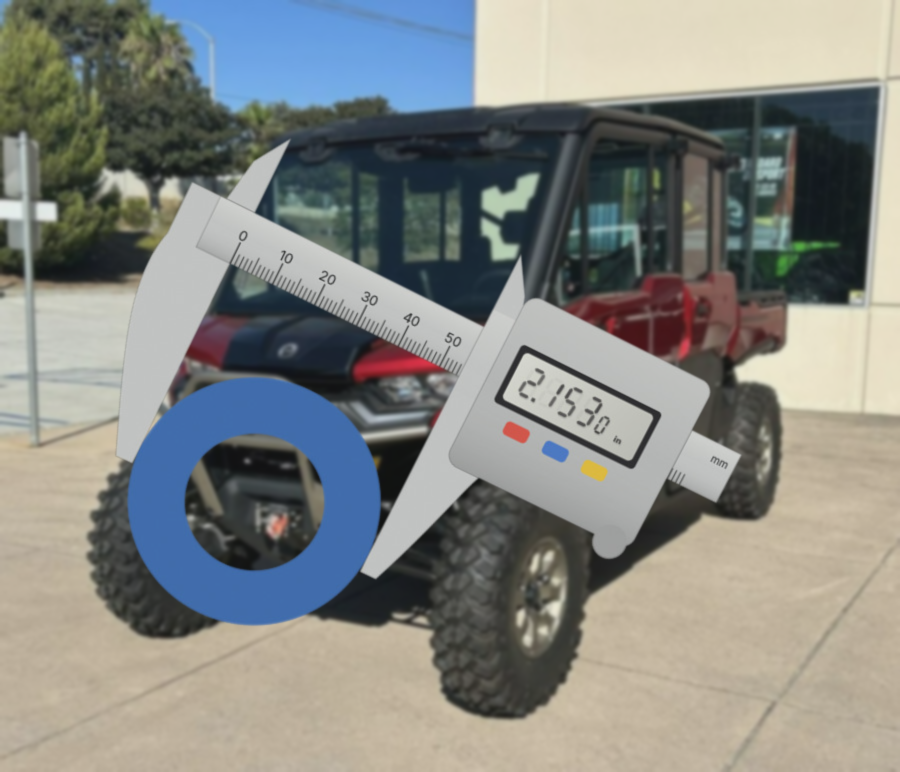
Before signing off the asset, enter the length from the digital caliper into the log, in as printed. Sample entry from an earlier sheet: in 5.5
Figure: in 2.1530
